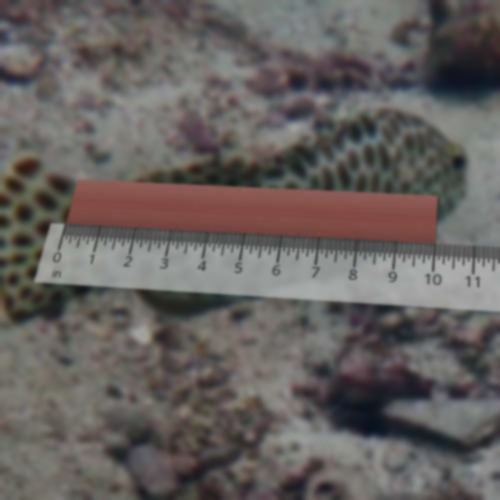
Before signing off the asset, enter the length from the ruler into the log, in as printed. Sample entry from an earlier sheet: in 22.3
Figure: in 10
